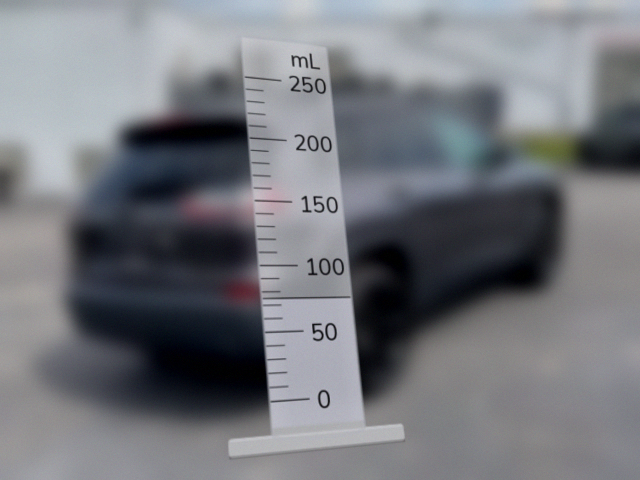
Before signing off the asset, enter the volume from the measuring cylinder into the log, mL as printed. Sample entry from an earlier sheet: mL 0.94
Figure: mL 75
